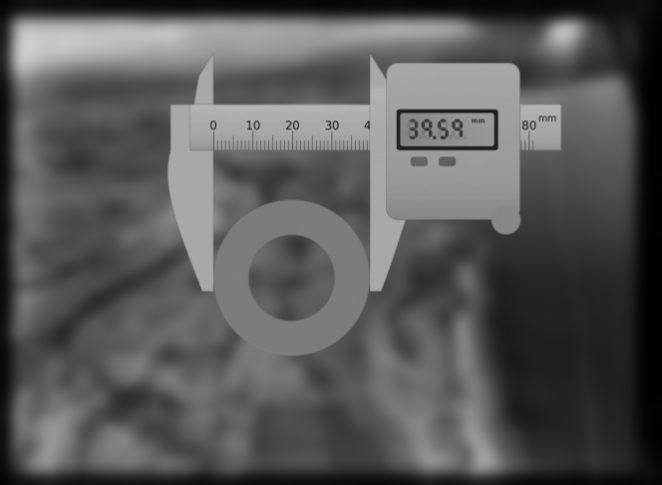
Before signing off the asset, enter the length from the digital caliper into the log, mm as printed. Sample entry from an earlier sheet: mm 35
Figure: mm 39.59
